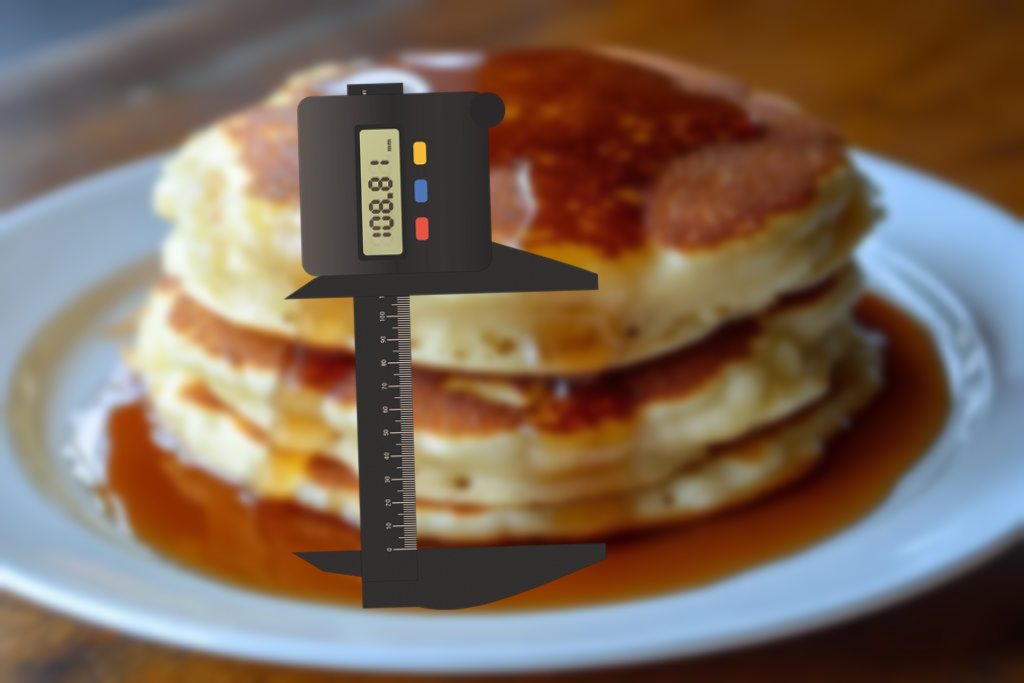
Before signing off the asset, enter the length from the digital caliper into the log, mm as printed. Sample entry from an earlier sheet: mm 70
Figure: mm 108.81
